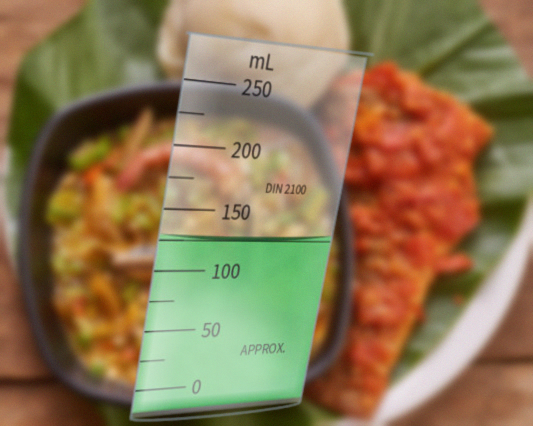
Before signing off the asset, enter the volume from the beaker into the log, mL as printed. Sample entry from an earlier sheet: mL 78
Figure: mL 125
